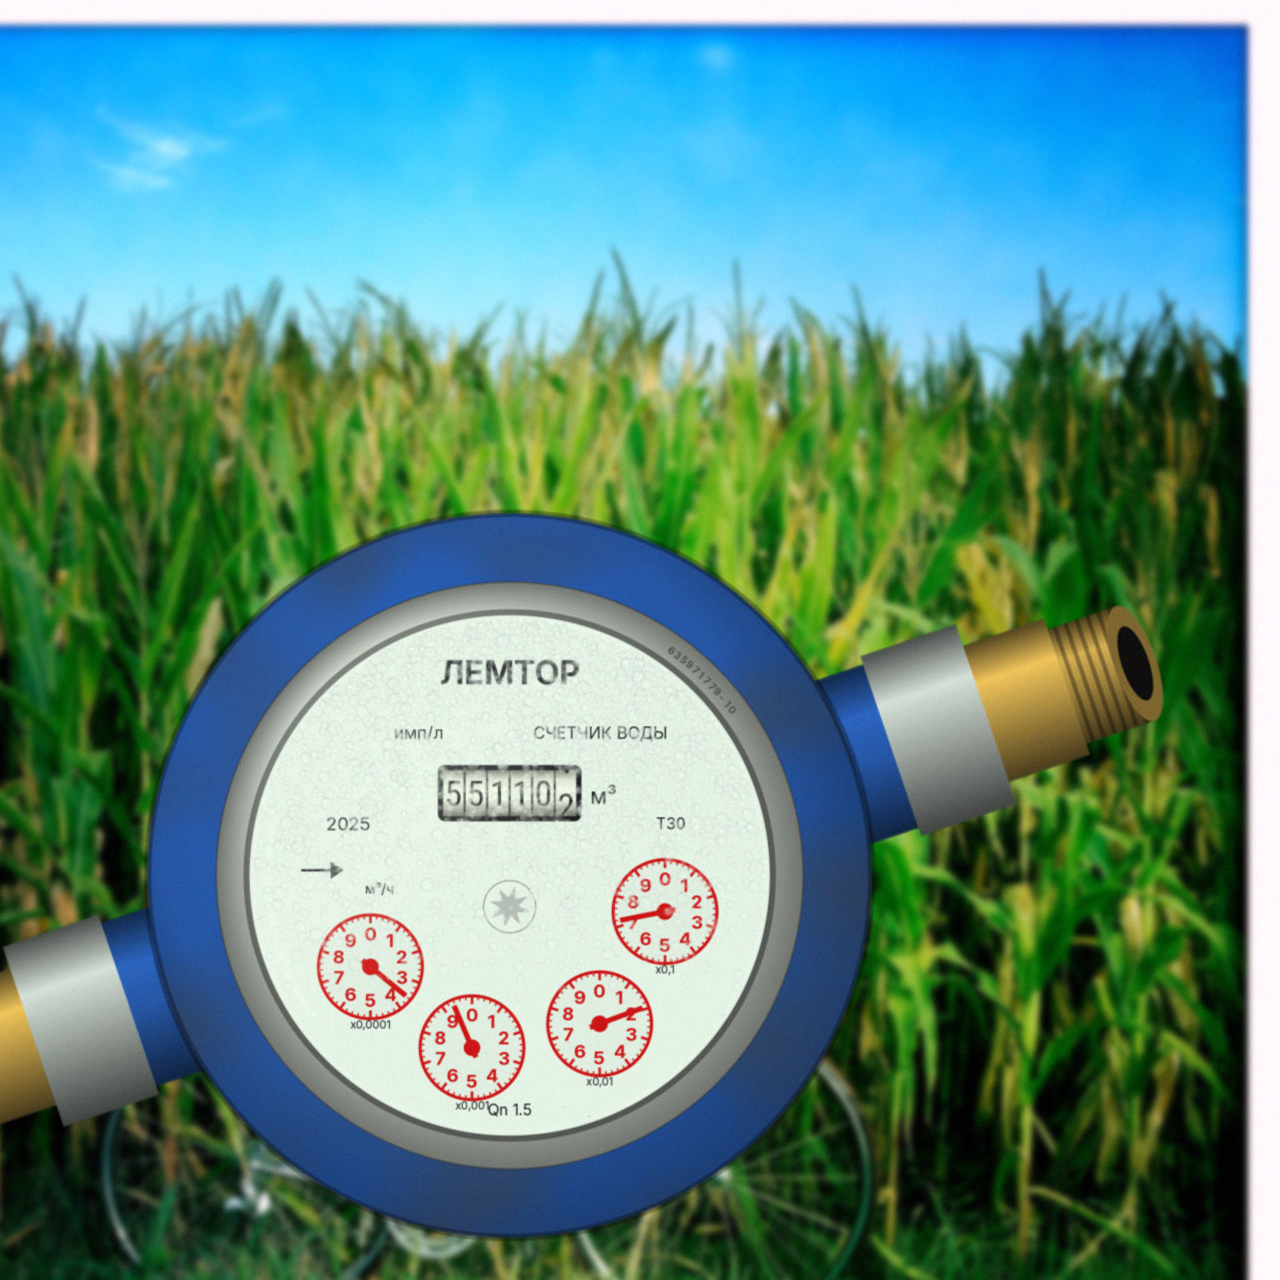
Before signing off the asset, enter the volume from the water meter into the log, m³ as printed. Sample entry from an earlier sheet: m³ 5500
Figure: m³ 551101.7193
